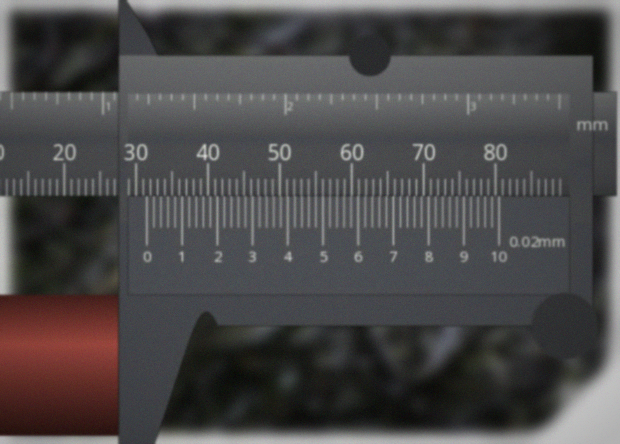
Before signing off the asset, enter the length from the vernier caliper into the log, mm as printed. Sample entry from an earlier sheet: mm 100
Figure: mm 31.5
